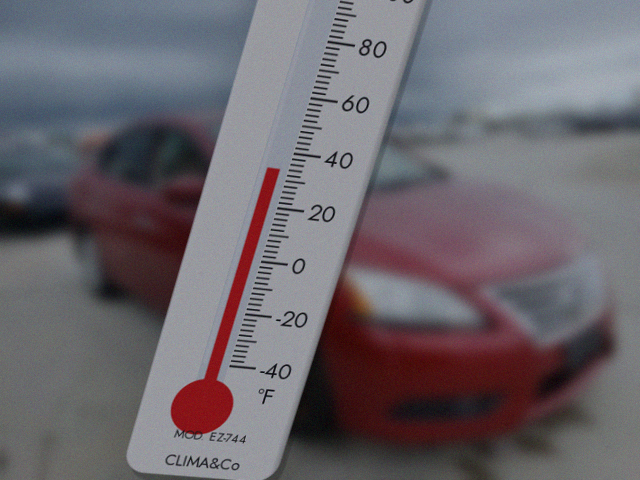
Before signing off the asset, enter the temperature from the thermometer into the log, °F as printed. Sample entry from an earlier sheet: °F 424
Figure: °F 34
